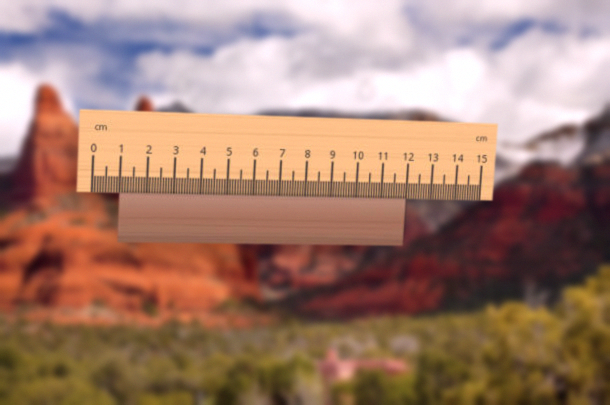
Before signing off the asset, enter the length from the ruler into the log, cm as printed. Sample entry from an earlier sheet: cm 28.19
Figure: cm 11
